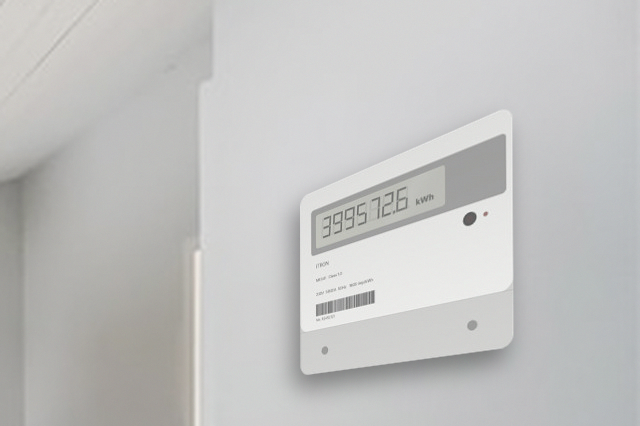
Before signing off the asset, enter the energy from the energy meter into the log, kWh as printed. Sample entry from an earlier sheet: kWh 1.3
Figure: kWh 399572.6
